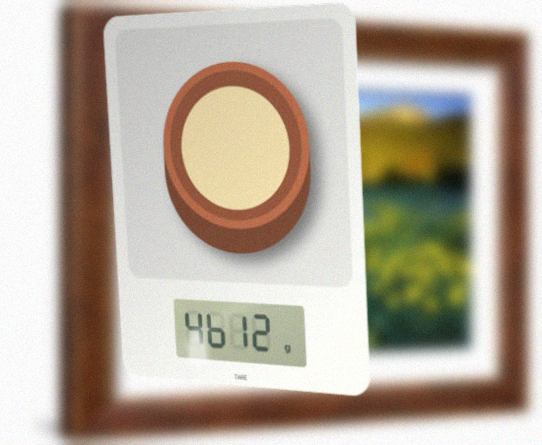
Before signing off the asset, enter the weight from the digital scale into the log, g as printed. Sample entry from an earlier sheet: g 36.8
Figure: g 4612
